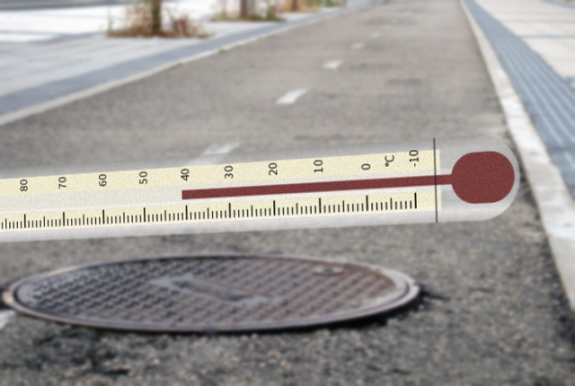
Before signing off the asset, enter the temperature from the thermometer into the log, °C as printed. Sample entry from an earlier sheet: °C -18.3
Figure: °C 41
